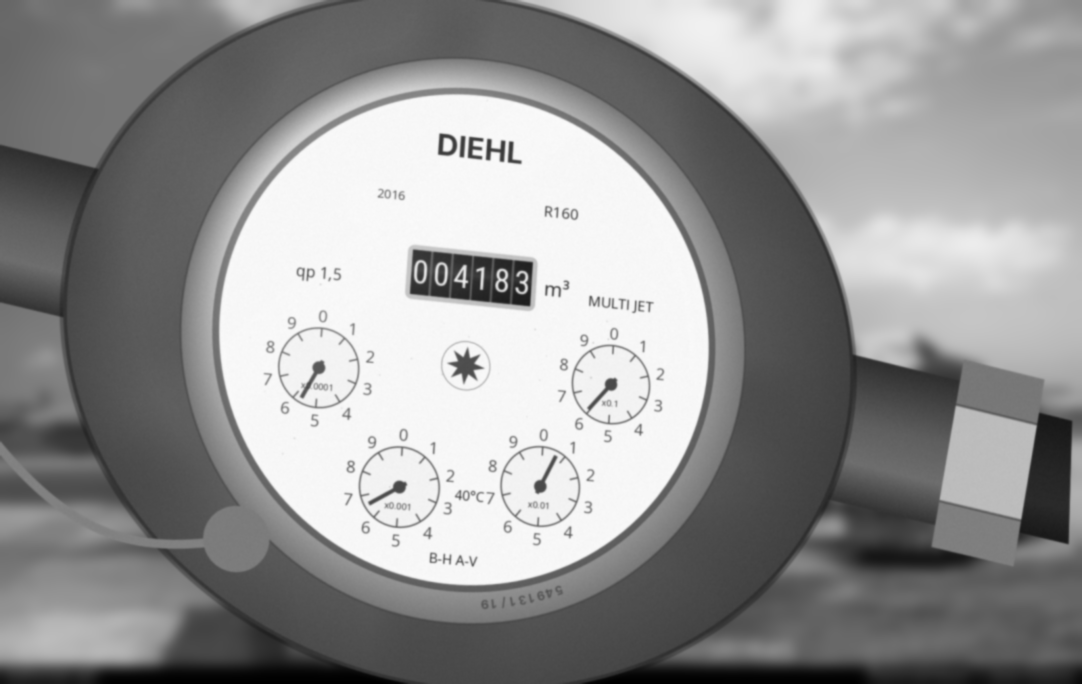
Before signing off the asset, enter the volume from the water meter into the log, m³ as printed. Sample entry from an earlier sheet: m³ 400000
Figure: m³ 4183.6065
